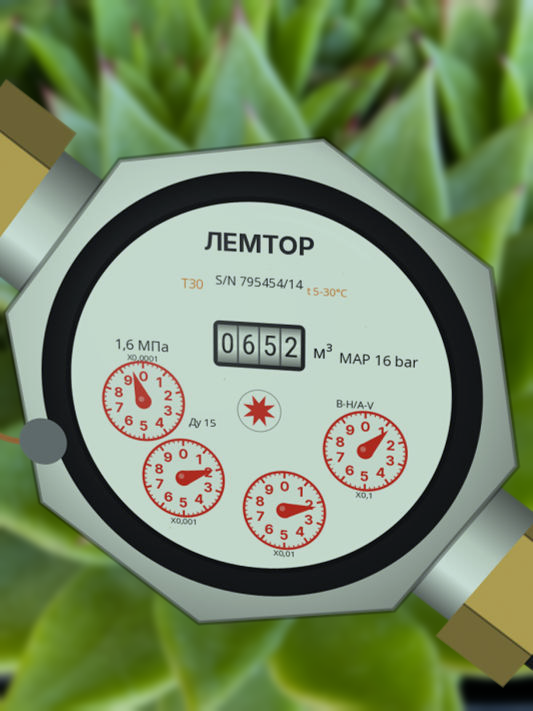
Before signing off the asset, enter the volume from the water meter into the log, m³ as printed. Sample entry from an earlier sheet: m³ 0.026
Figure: m³ 652.1219
